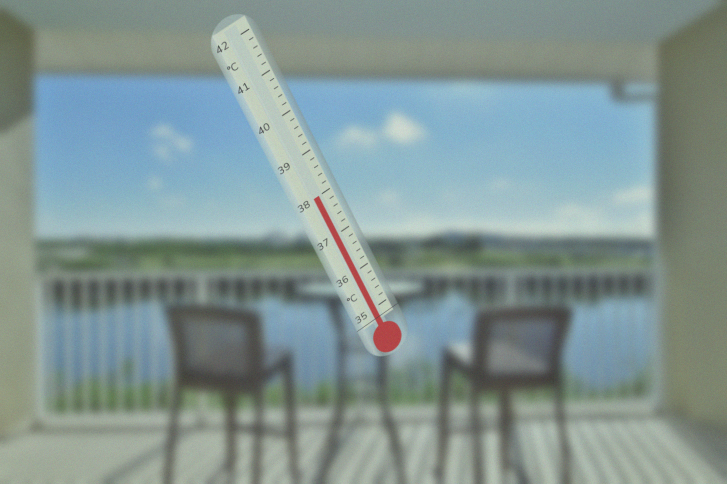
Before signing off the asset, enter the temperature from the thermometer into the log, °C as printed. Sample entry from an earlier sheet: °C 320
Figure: °C 38
